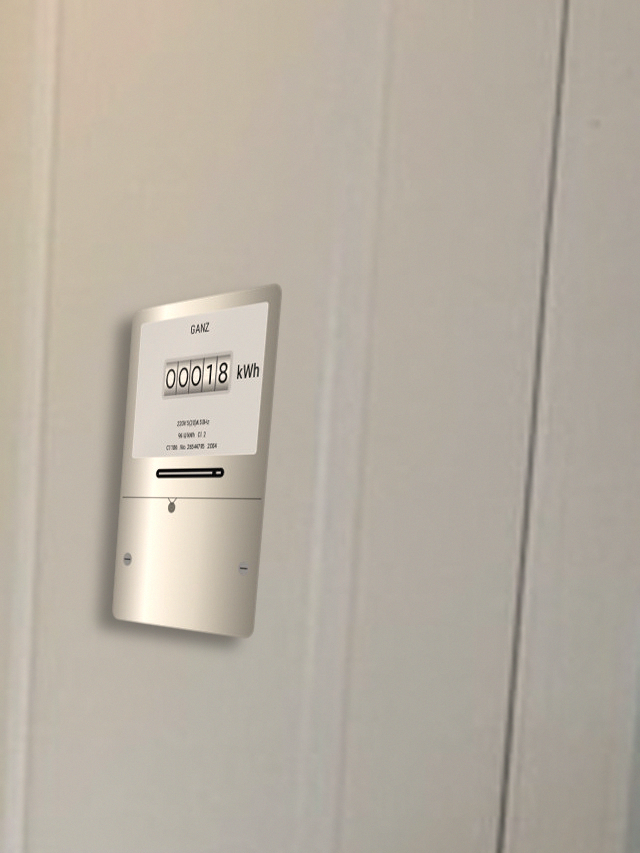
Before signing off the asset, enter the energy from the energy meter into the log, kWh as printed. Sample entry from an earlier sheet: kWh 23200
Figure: kWh 18
